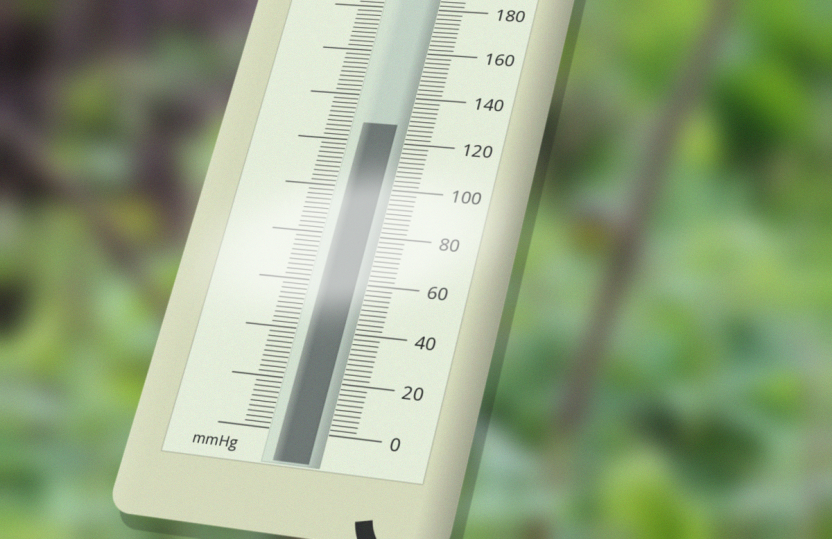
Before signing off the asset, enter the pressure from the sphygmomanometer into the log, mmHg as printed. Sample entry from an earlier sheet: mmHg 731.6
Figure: mmHg 128
